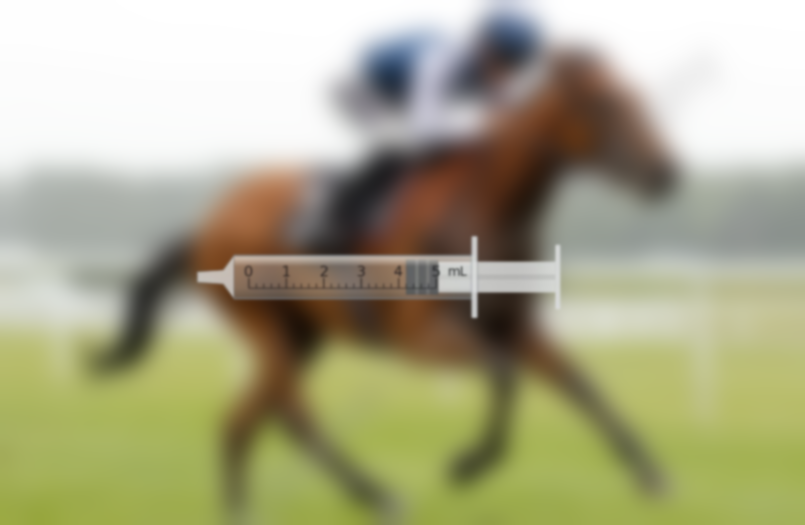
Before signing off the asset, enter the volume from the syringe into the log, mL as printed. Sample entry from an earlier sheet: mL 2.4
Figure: mL 4.2
